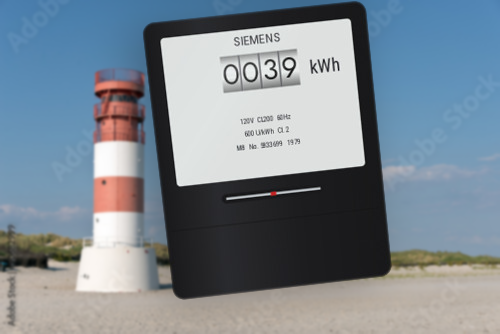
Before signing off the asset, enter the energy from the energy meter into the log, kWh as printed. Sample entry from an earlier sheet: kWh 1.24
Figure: kWh 39
